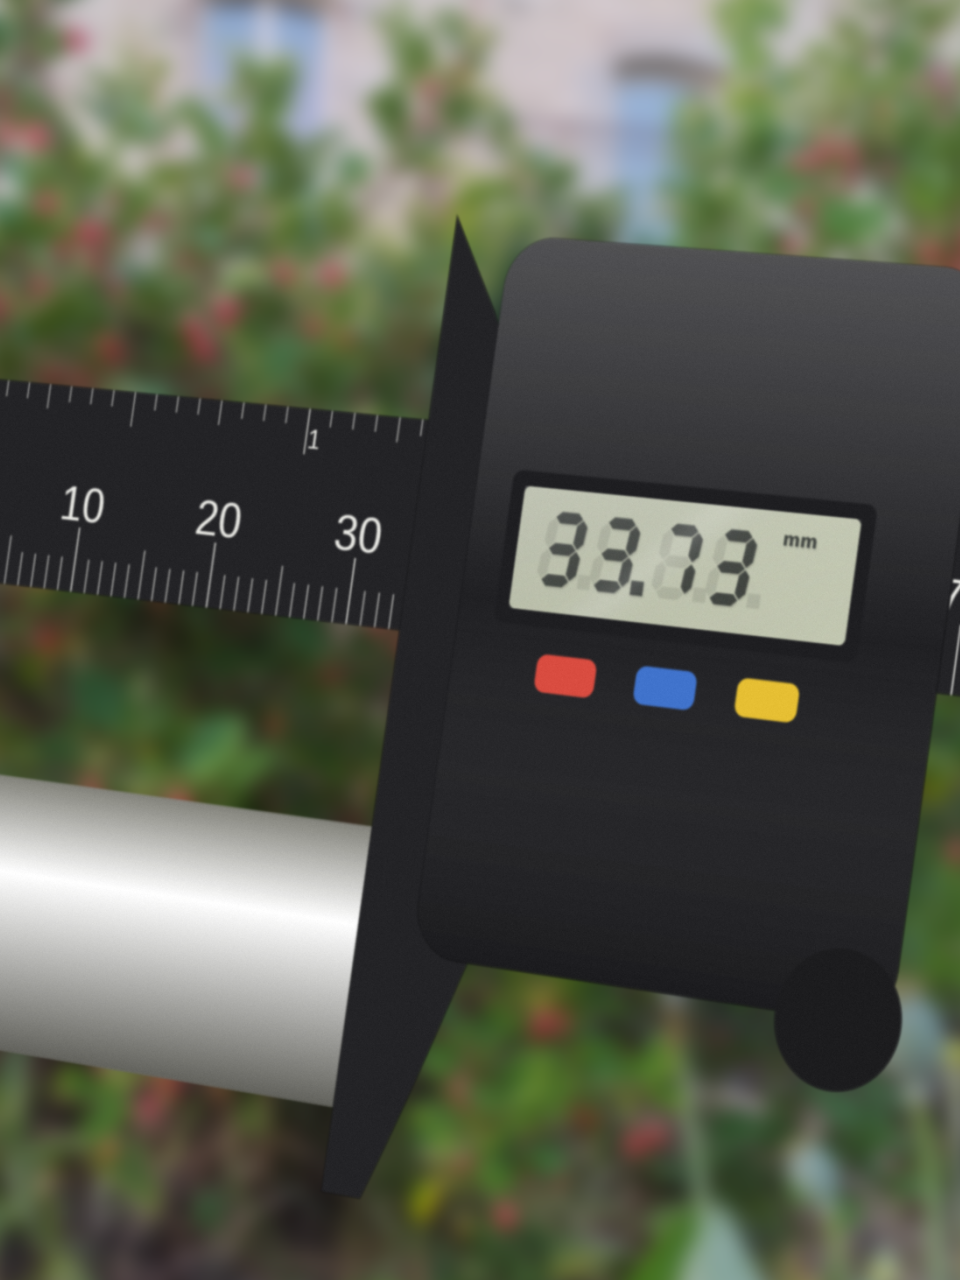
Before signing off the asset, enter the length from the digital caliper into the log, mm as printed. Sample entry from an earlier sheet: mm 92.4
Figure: mm 33.73
